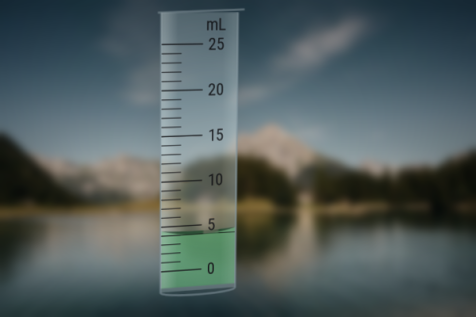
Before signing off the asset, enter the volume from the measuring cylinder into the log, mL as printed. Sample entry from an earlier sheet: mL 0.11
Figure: mL 4
